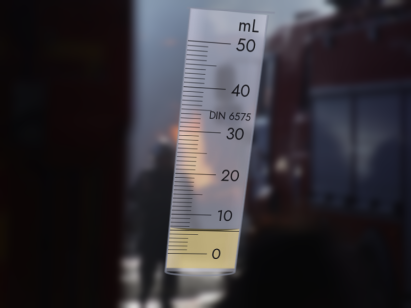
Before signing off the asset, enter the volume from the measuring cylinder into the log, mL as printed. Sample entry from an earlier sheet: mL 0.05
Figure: mL 6
